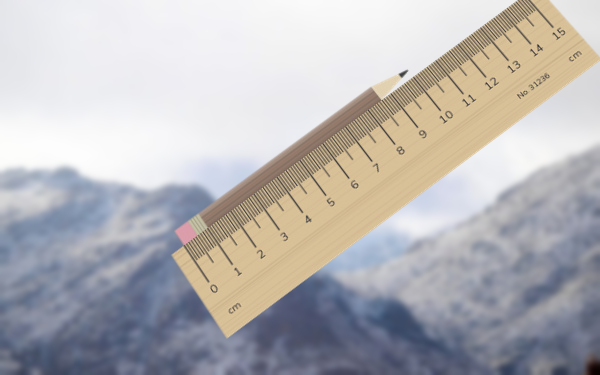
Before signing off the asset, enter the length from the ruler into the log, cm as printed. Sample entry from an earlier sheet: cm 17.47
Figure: cm 10
